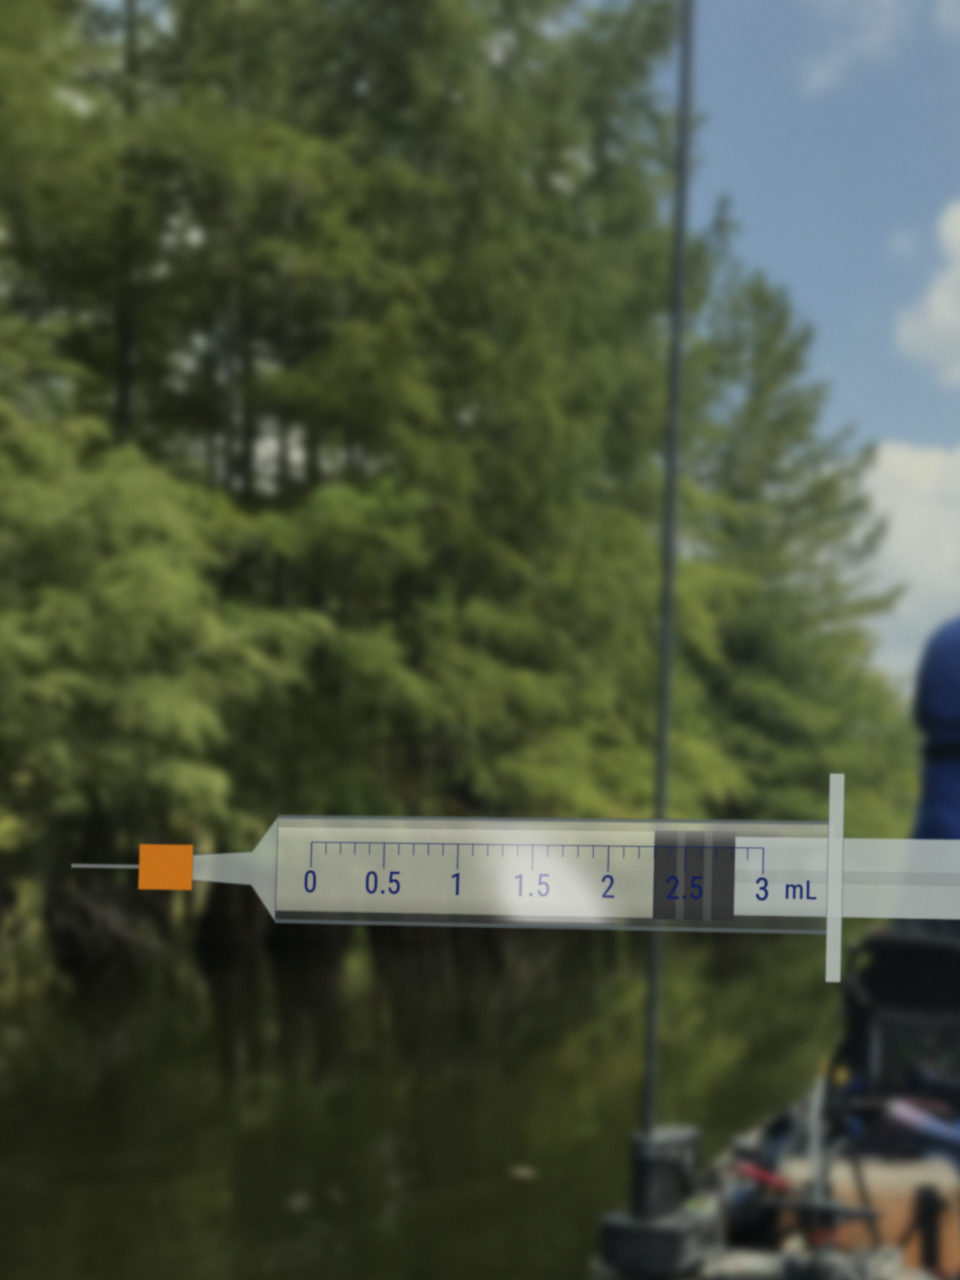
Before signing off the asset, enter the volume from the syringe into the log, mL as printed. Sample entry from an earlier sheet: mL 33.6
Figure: mL 2.3
